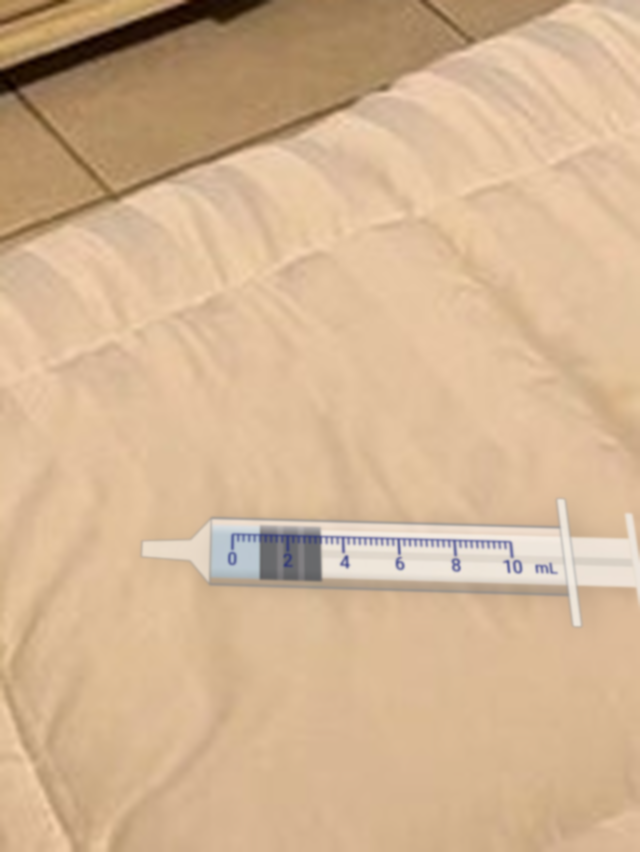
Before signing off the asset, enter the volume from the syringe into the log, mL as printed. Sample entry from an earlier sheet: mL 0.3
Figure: mL 1
